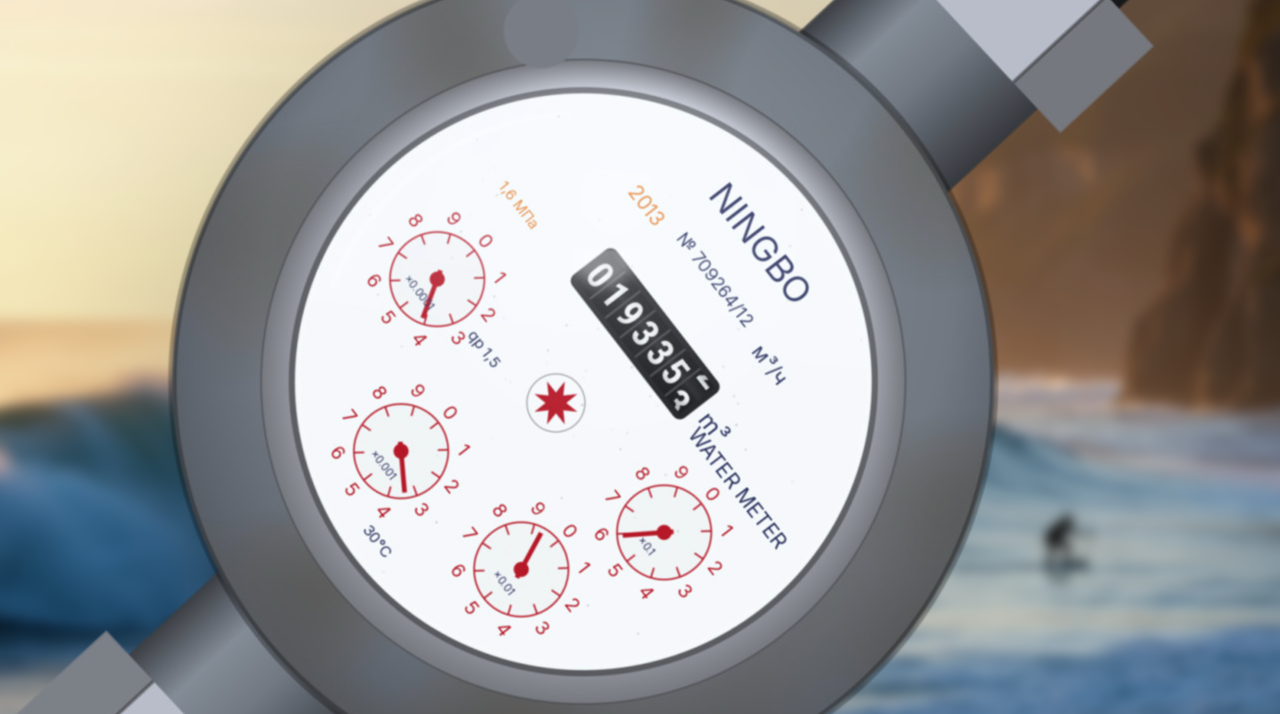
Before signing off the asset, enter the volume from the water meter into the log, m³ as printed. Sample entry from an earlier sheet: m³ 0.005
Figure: m³ 193352.5934
